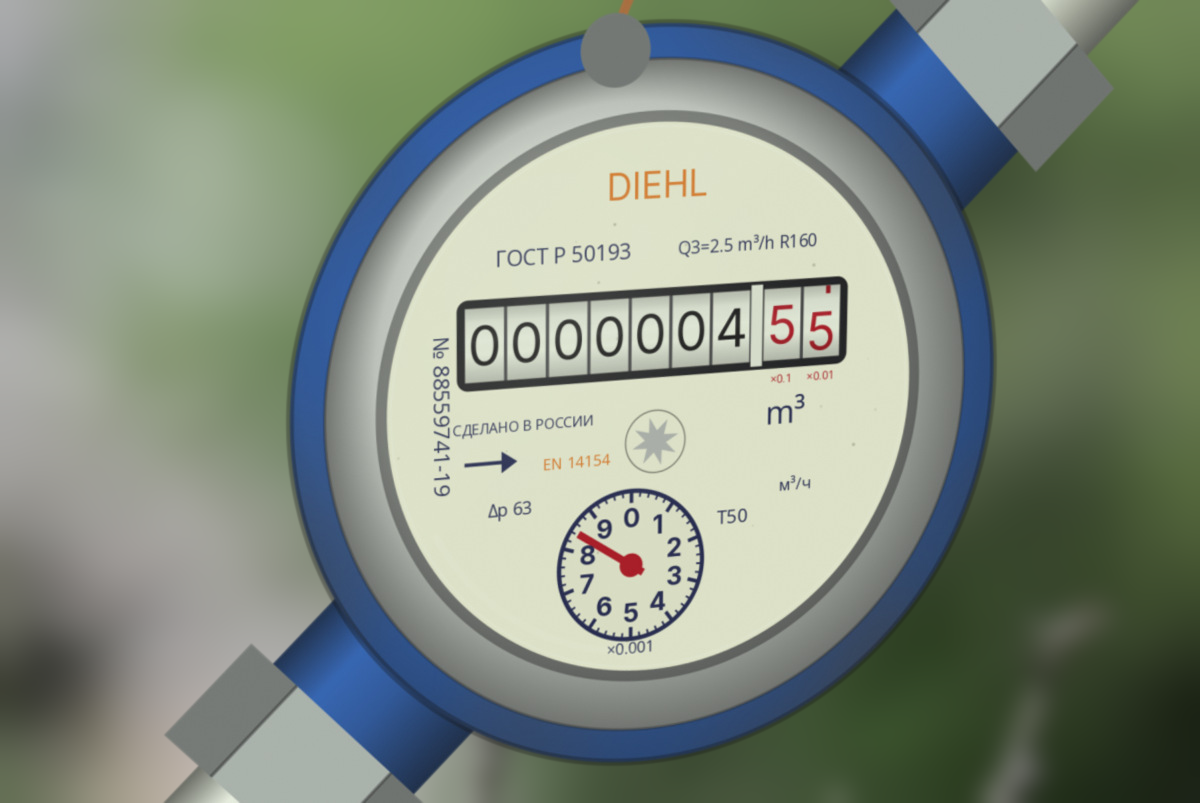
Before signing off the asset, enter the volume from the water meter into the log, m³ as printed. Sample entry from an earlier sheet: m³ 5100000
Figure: m³ 4.548
